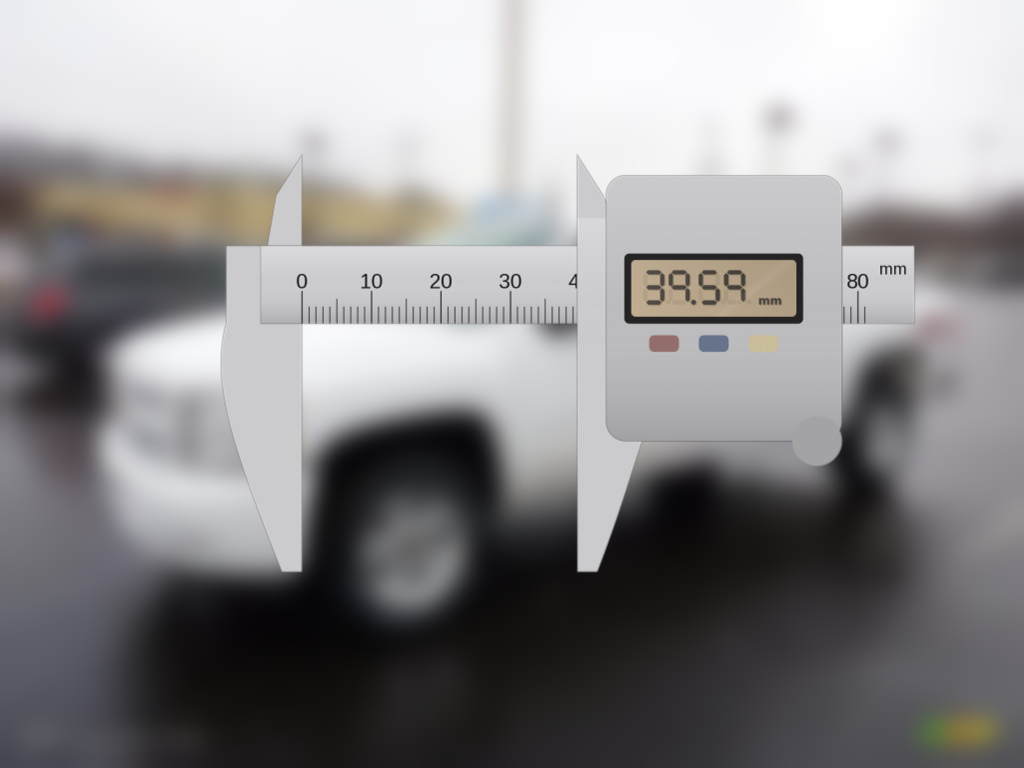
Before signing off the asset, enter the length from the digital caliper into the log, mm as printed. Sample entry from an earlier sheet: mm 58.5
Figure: mm 39.59
